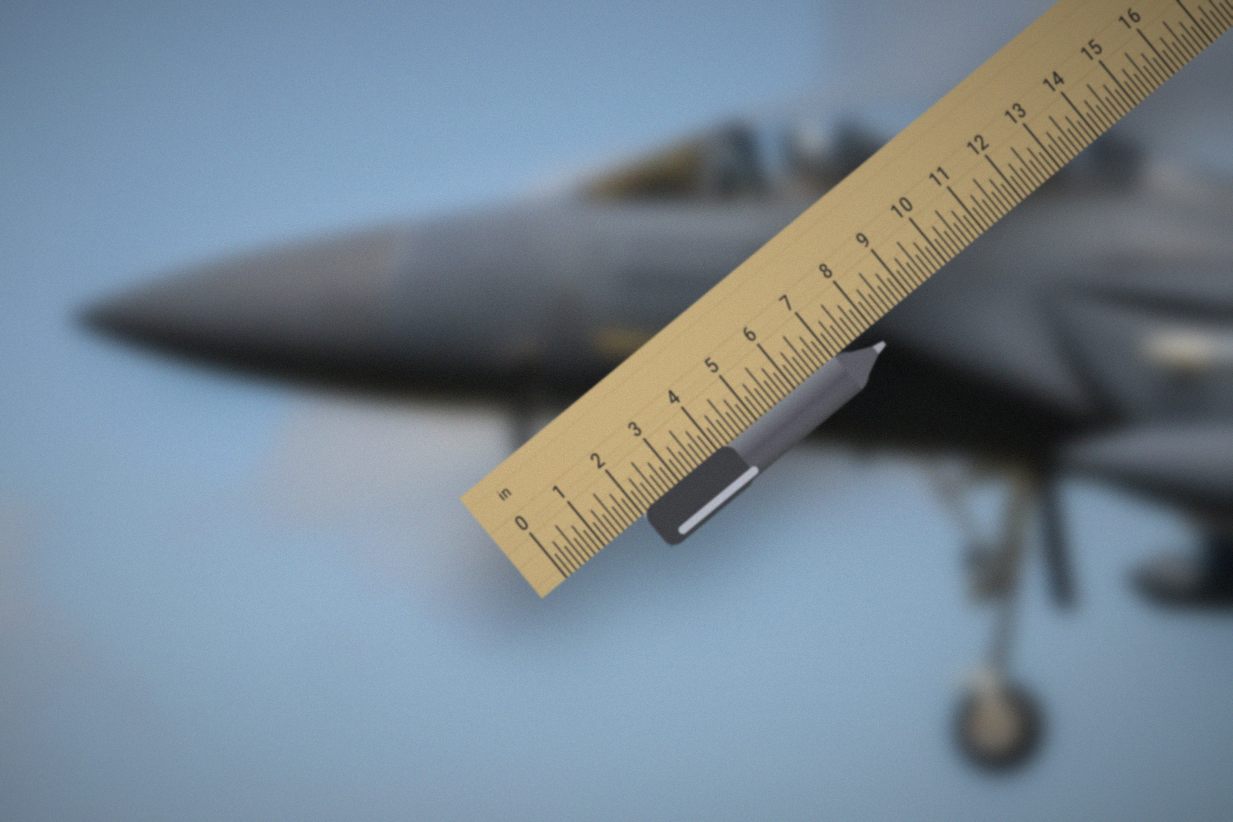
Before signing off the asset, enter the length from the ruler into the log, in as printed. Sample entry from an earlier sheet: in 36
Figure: in 6
